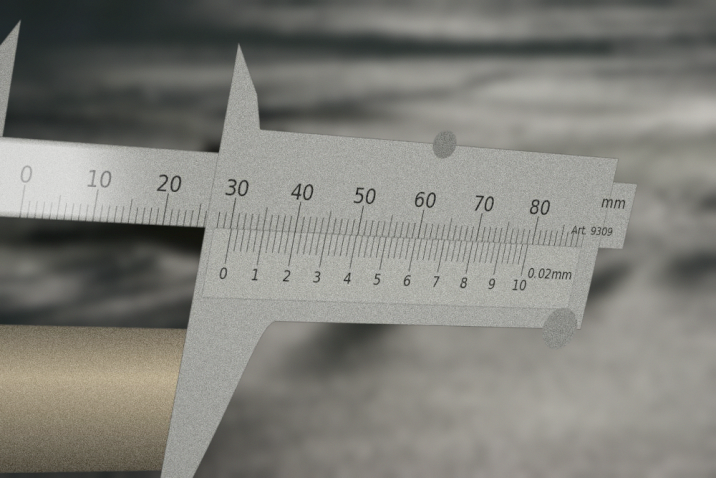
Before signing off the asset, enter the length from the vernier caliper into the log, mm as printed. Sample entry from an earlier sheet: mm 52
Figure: mm 30.2
